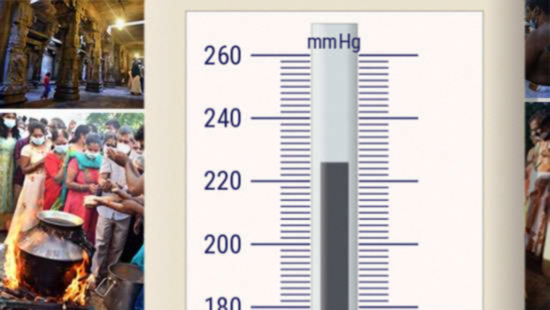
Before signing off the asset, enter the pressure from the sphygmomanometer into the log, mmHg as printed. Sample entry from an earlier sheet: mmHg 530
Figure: mmHg 226
